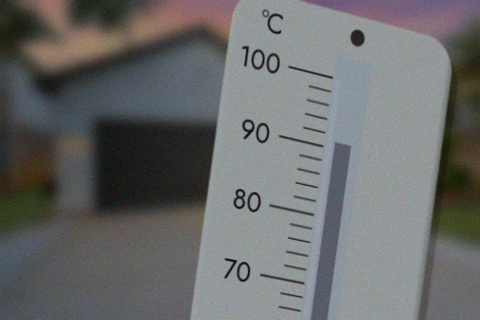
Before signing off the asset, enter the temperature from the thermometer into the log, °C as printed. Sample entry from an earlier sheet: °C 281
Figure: °C 91
